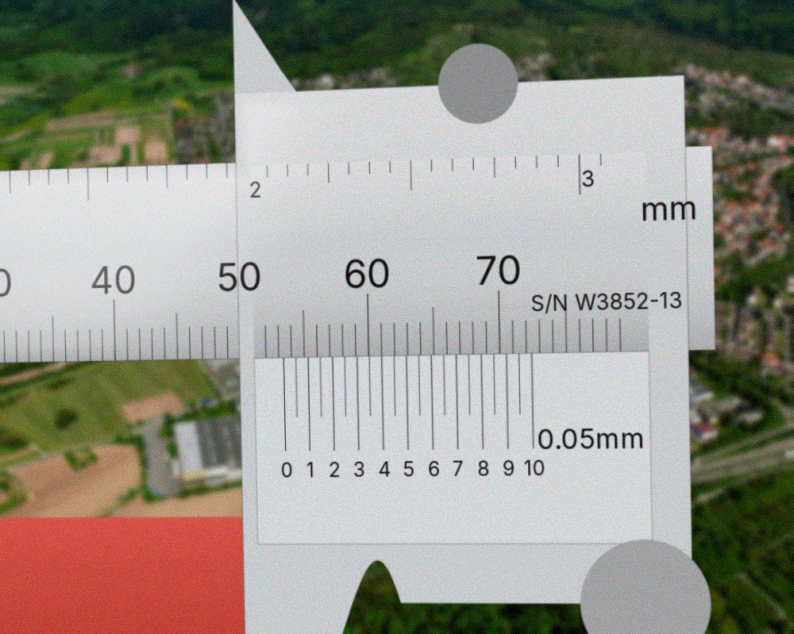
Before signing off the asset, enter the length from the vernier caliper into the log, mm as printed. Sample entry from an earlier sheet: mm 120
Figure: mm 53.4
